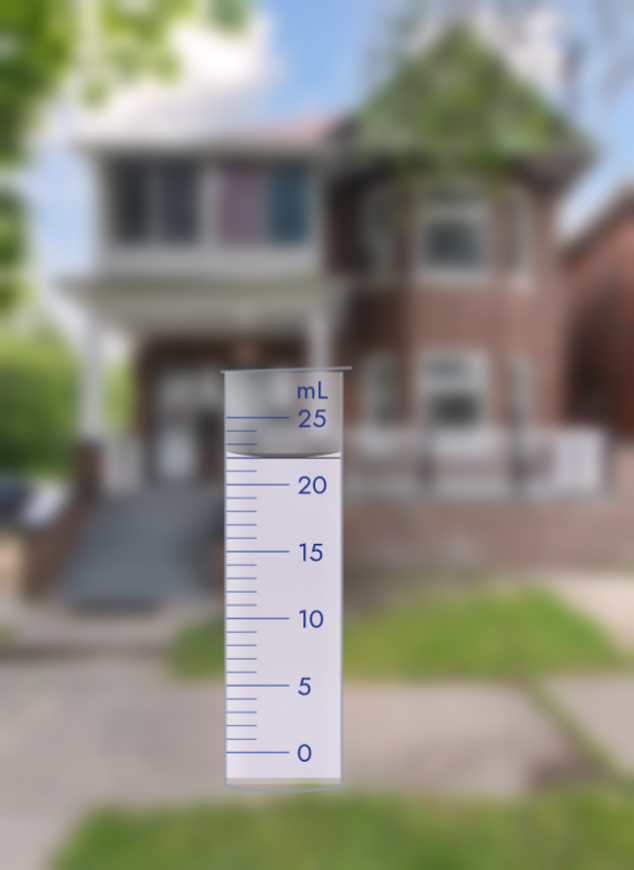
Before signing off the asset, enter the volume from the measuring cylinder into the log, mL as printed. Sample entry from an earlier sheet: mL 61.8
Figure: mL 22
